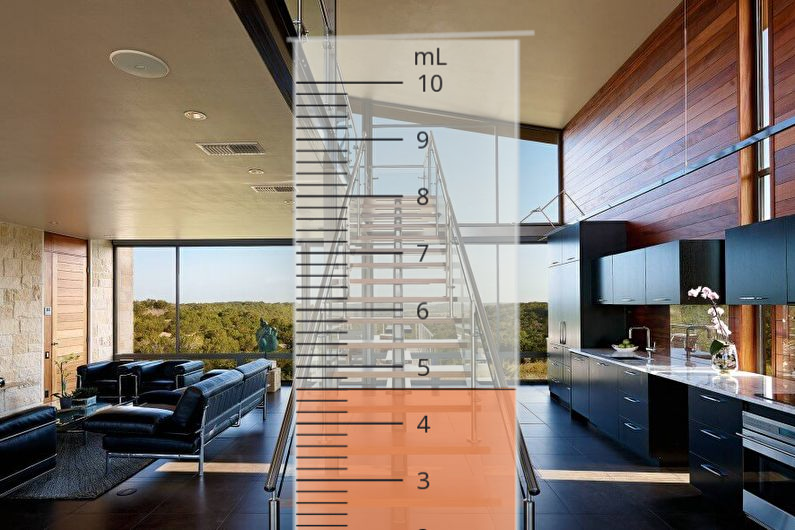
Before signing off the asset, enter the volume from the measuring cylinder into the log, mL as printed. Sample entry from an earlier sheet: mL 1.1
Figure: mL 4.6
